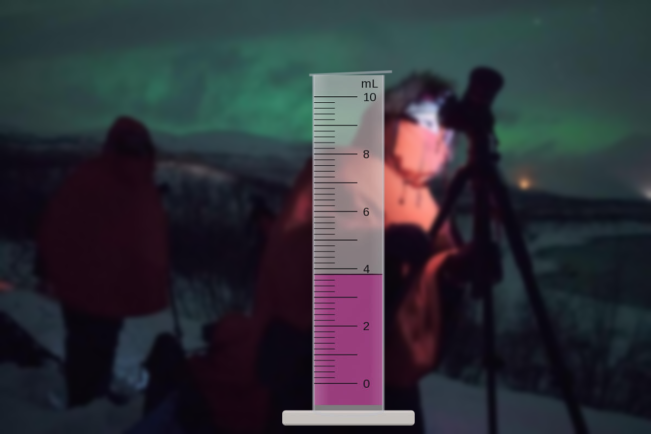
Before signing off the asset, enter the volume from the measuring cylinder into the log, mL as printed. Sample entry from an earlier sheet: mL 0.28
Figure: mL 3.8
